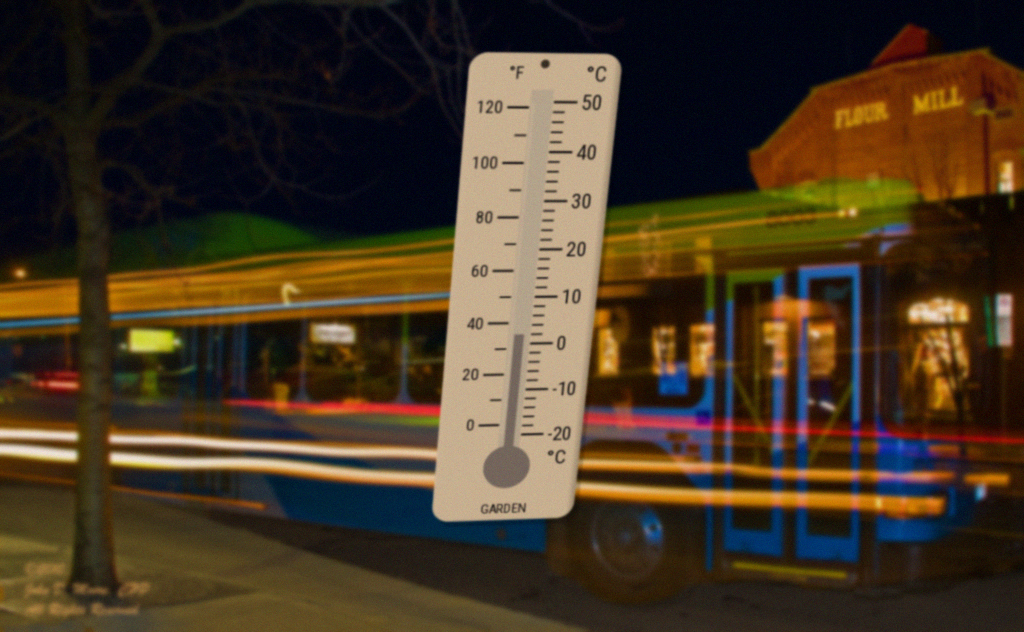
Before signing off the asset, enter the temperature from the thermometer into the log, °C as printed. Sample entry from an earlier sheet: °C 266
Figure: °C 2
